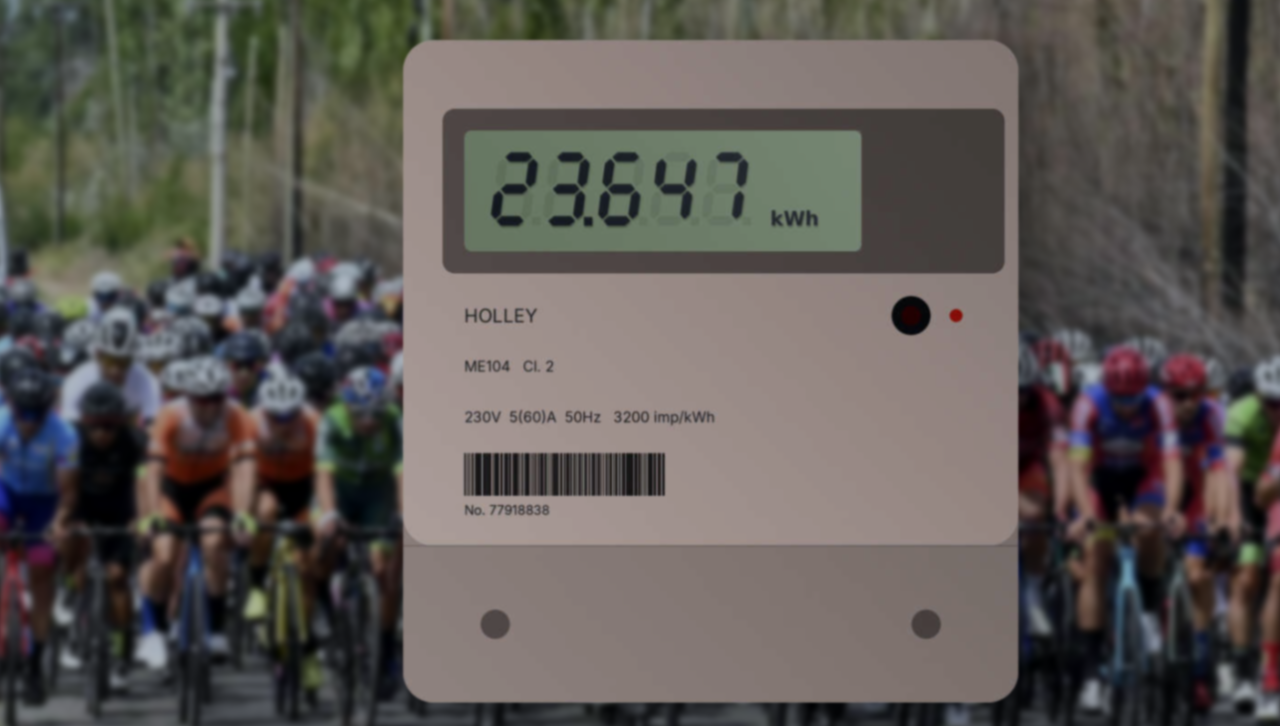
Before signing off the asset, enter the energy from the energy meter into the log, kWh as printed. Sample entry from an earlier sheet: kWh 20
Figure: kWh 23.647
